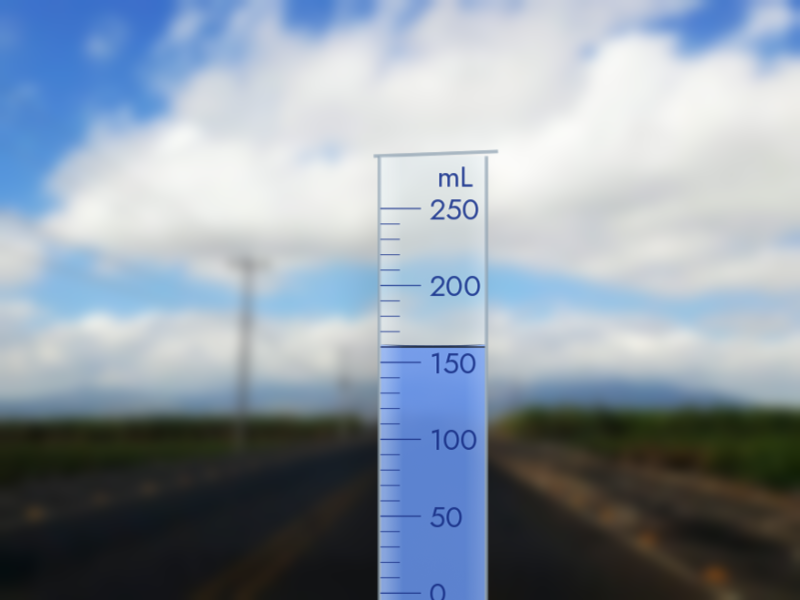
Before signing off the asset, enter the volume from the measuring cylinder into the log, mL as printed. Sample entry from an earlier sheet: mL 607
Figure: mL 160
